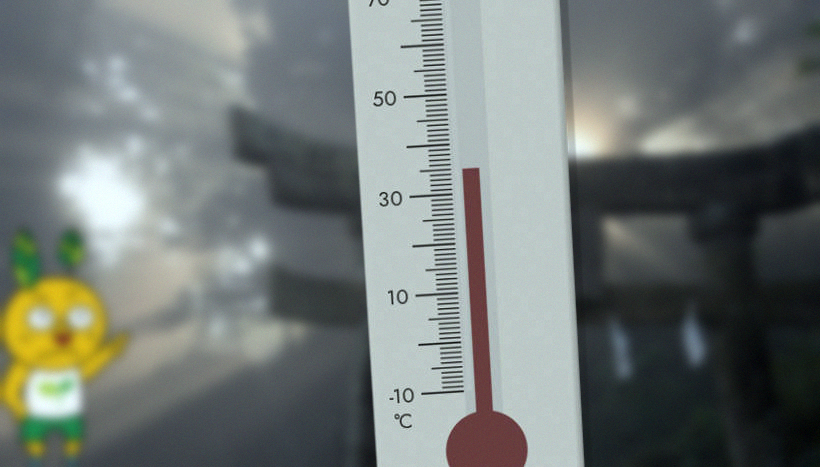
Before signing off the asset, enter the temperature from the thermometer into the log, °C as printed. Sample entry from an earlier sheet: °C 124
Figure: °C 35
